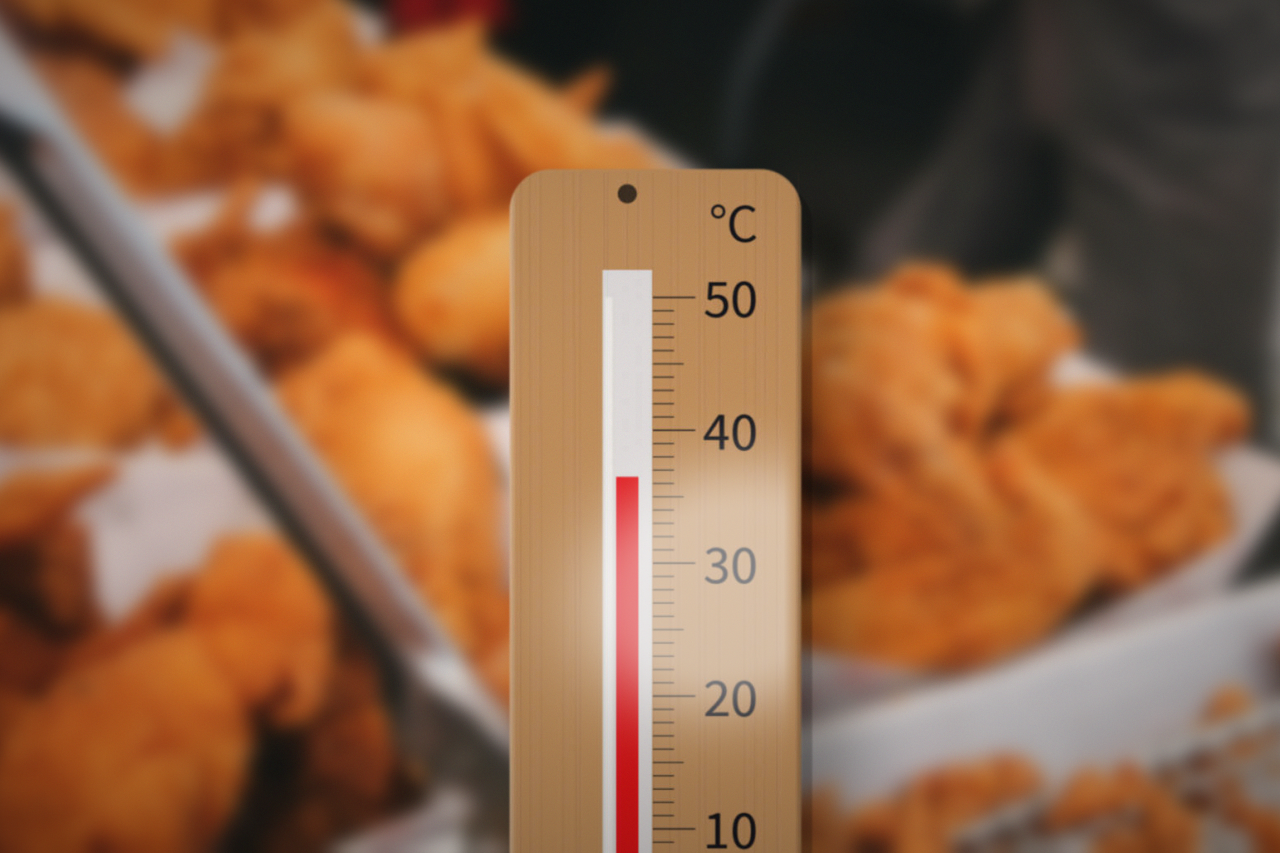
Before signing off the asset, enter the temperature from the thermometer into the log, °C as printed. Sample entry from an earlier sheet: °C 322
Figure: °C 36.5
